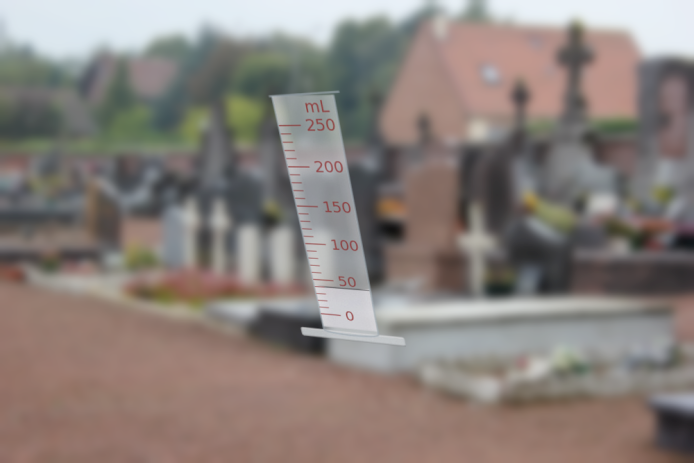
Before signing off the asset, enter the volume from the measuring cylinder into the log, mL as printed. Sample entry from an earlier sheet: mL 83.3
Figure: mL 40
